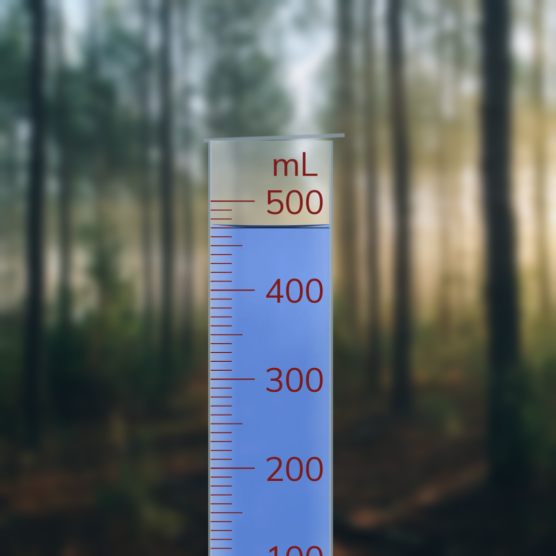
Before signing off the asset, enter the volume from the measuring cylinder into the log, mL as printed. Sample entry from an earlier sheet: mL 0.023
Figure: mL 470
